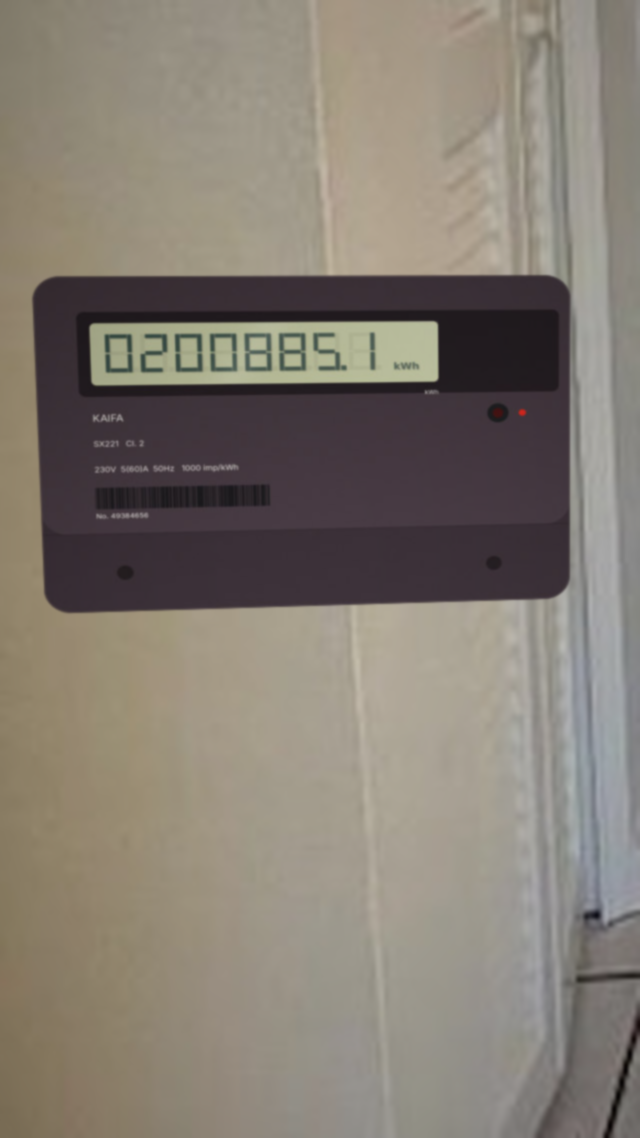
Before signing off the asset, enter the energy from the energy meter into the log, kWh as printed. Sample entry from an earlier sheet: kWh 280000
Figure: kWh 200885.1
